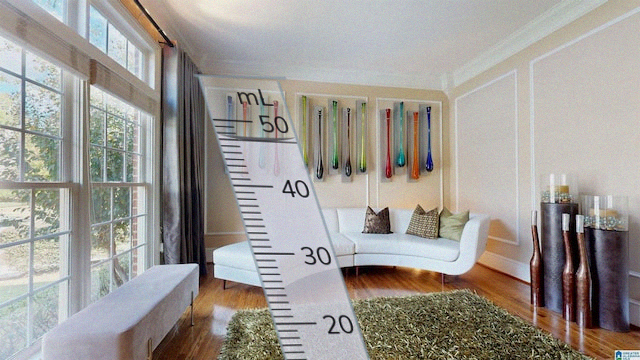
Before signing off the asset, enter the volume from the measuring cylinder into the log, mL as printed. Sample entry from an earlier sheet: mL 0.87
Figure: mL 47
